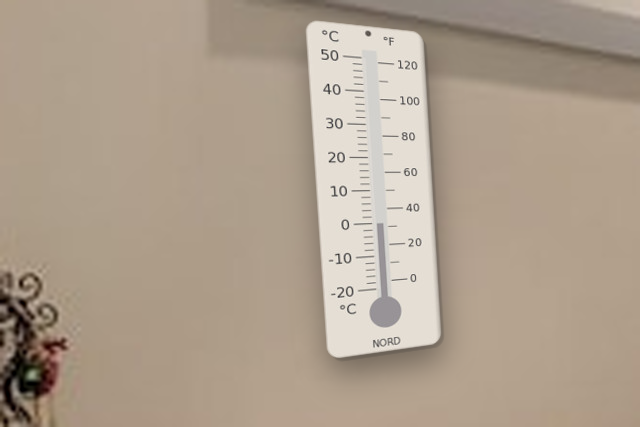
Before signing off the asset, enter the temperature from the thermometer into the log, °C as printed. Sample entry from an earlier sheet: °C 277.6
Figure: °C 0
